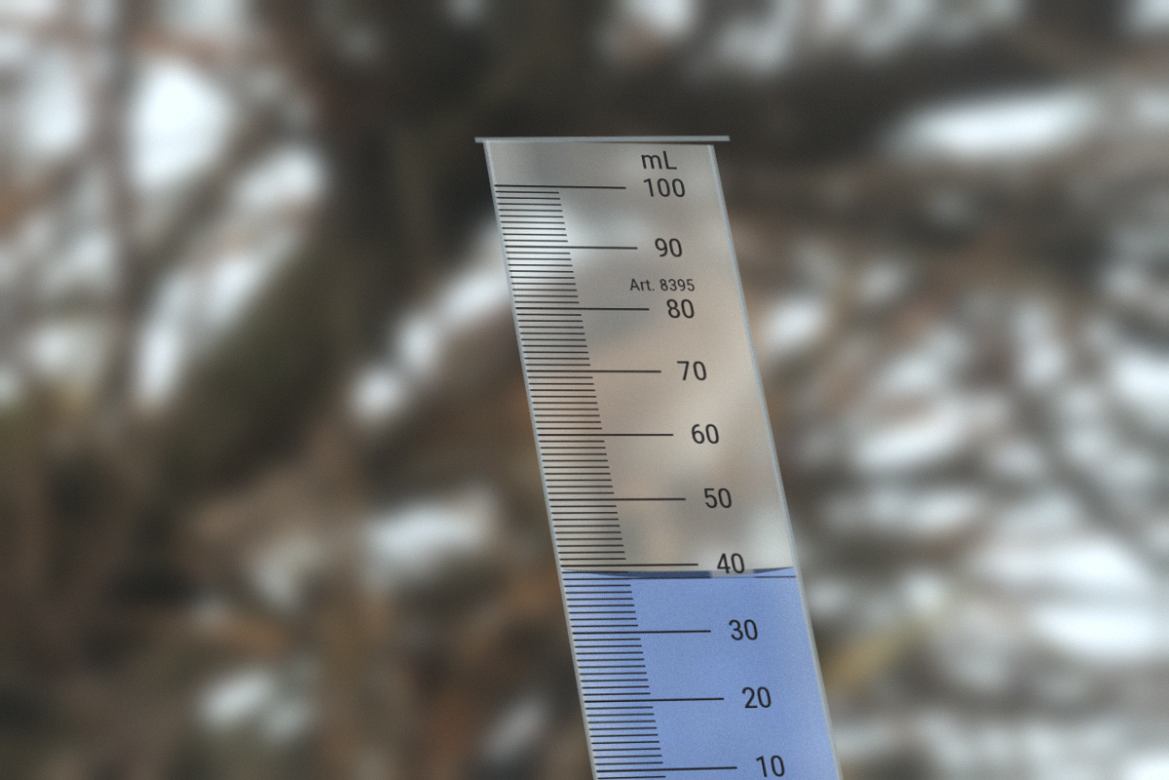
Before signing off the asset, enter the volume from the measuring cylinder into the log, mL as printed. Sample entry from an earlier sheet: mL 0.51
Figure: mL 38
